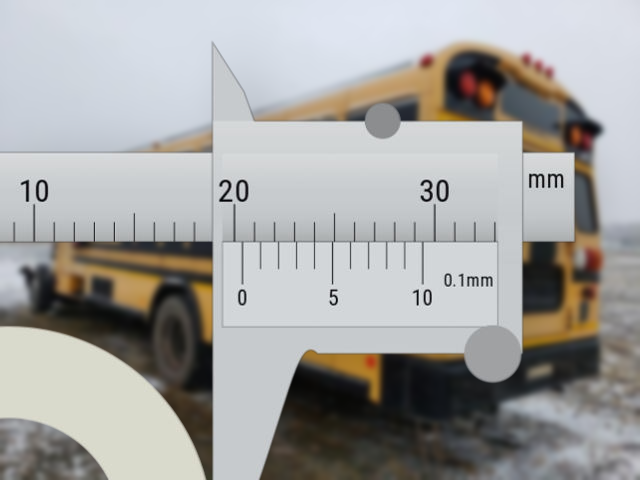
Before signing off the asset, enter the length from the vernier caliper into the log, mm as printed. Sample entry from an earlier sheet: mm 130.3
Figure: mm 20.4
